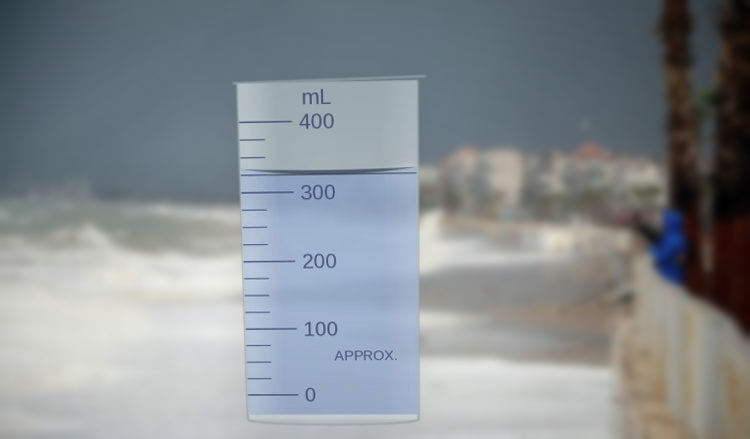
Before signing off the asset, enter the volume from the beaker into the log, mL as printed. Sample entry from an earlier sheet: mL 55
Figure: mL 325
